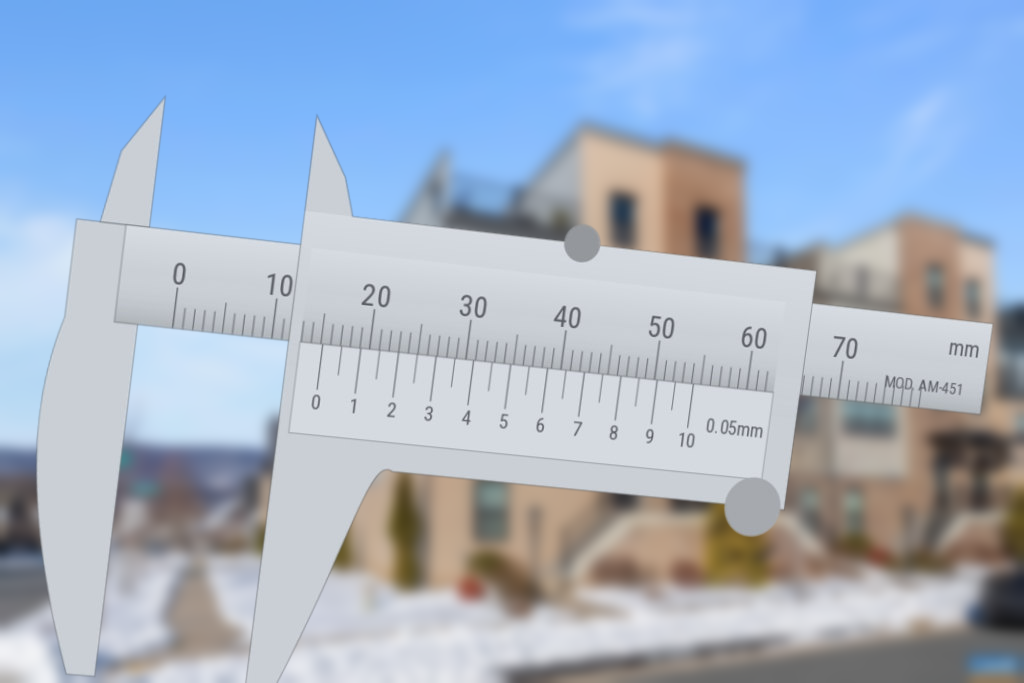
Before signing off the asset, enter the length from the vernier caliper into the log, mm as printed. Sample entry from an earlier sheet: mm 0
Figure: mm 15.2
